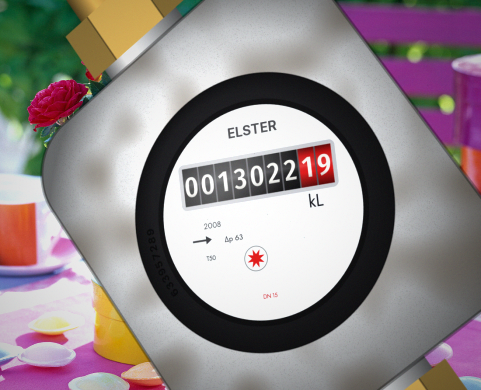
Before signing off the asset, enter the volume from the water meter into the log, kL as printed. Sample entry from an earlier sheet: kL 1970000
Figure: kL 13022.19
